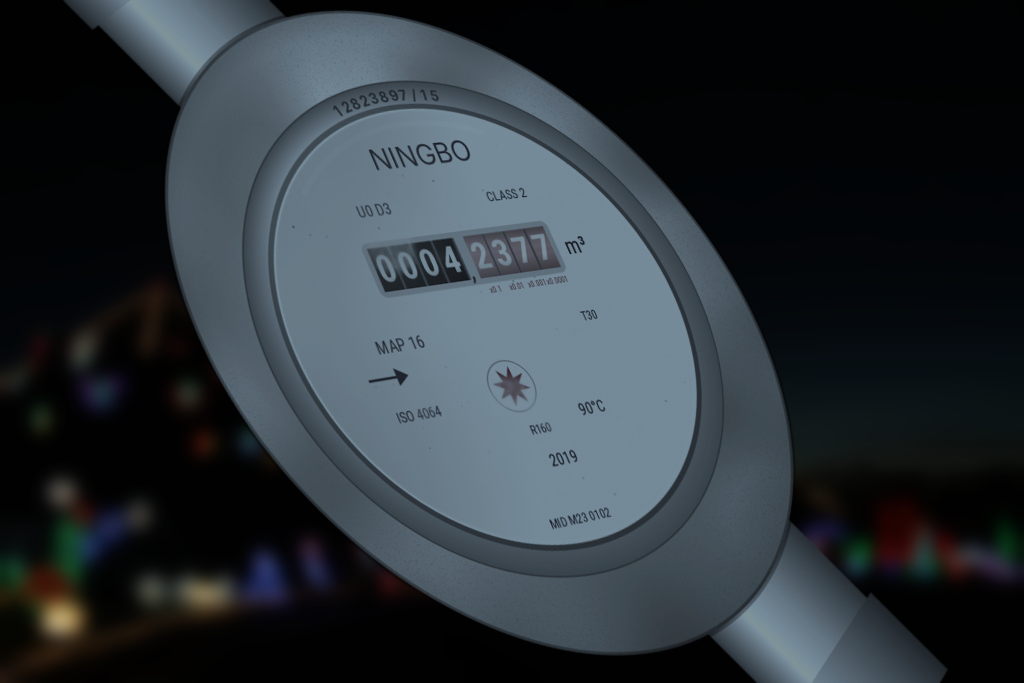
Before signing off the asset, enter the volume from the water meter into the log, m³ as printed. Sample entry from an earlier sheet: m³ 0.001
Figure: m³ 4.2377
